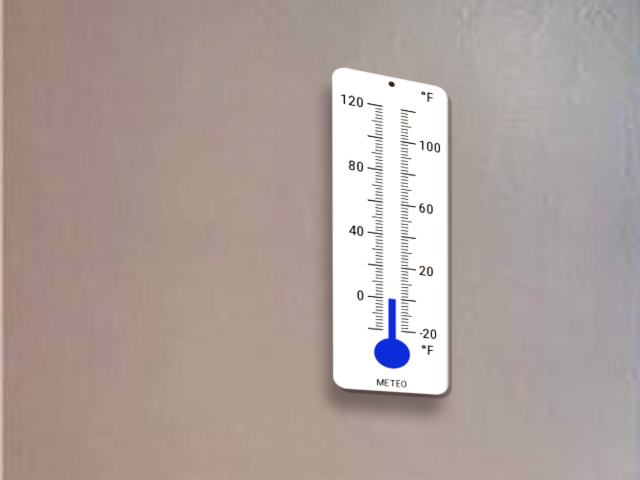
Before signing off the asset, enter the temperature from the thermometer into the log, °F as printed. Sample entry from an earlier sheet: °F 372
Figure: °F 0
